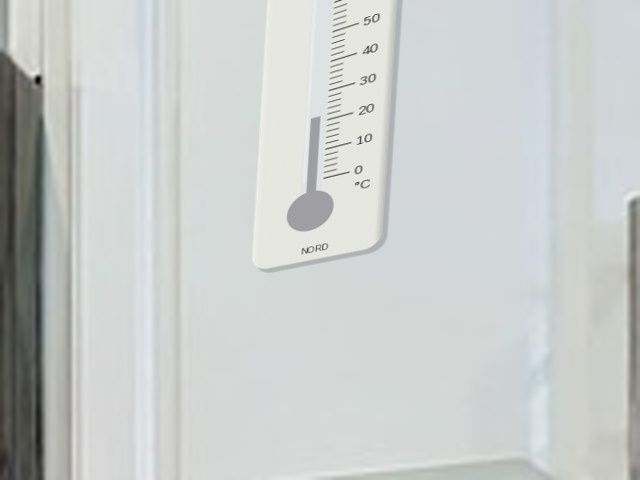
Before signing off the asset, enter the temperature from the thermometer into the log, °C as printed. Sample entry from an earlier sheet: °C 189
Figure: °C 22
